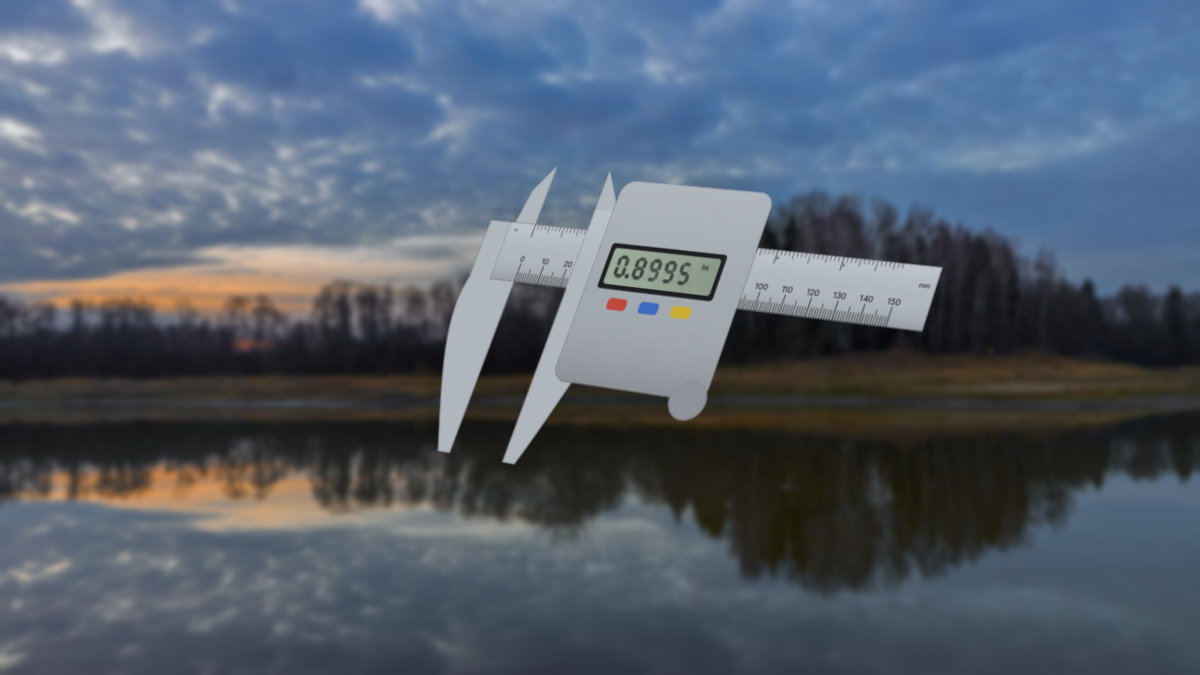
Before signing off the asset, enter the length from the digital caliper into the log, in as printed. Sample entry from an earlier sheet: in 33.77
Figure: in 0.8995
